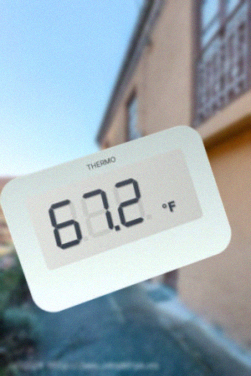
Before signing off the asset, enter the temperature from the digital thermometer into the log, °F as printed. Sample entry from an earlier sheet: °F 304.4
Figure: °F 67.2
